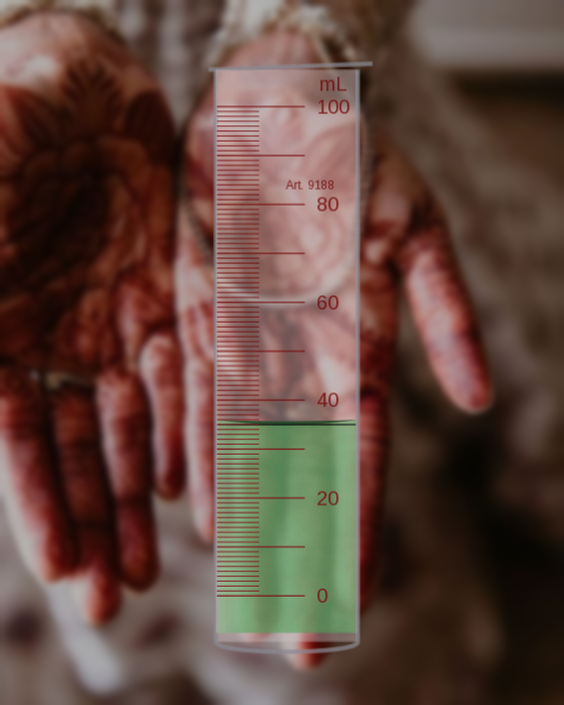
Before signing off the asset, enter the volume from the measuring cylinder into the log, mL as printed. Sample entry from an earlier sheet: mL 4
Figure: mL 35
